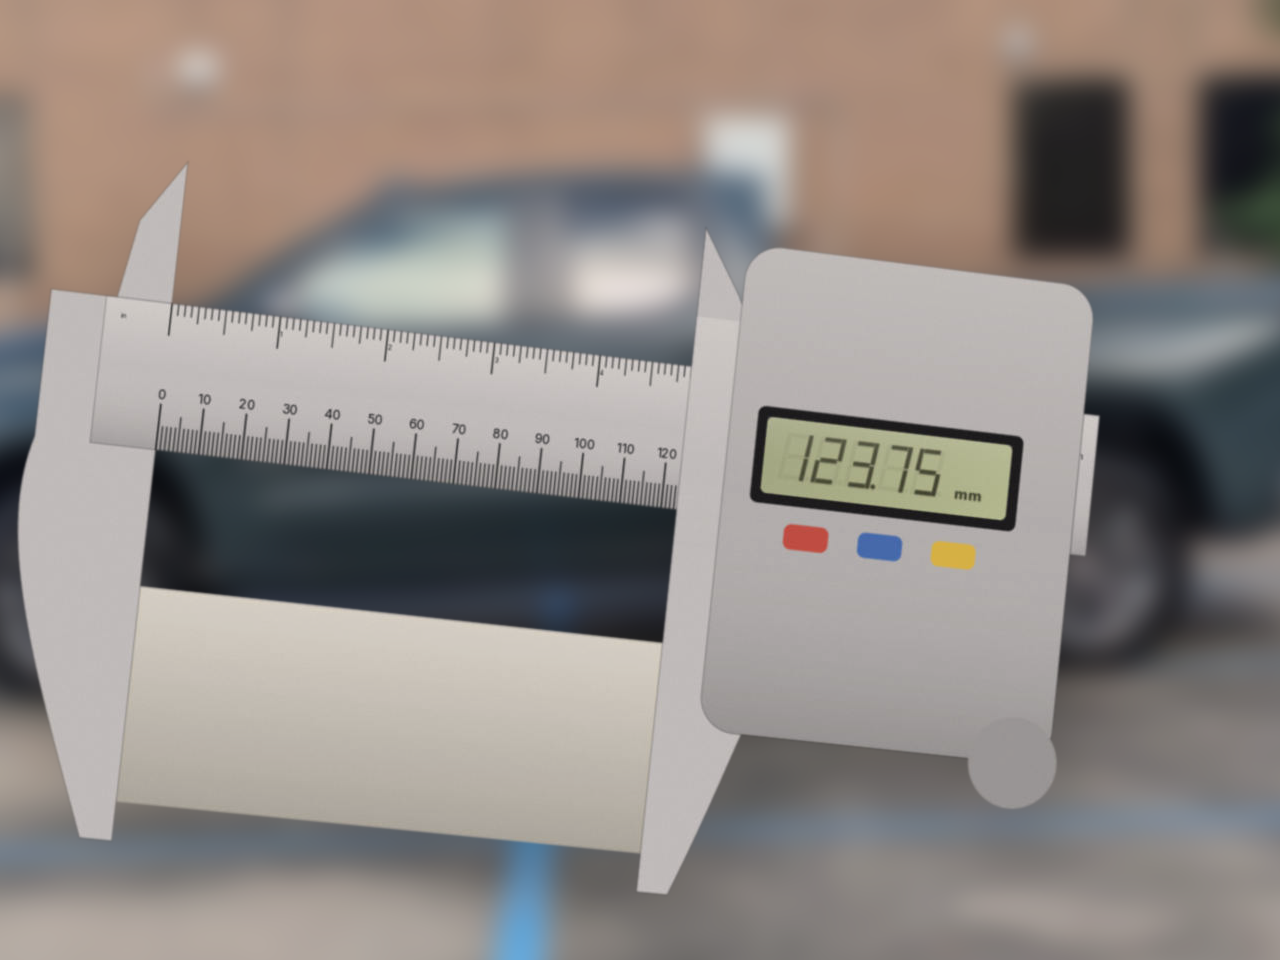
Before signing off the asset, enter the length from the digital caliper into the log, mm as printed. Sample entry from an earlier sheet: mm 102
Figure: mm 123.75
